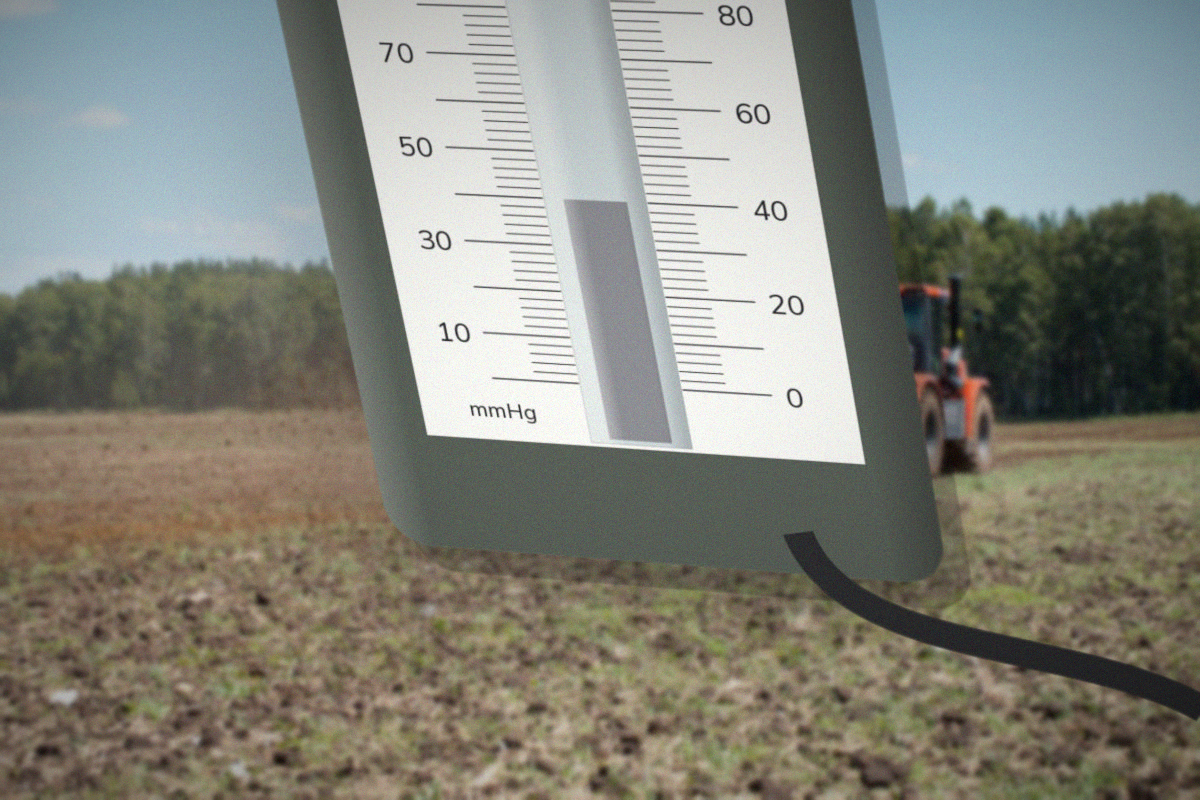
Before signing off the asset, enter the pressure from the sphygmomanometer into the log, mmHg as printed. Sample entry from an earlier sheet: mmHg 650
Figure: mmHg 40
